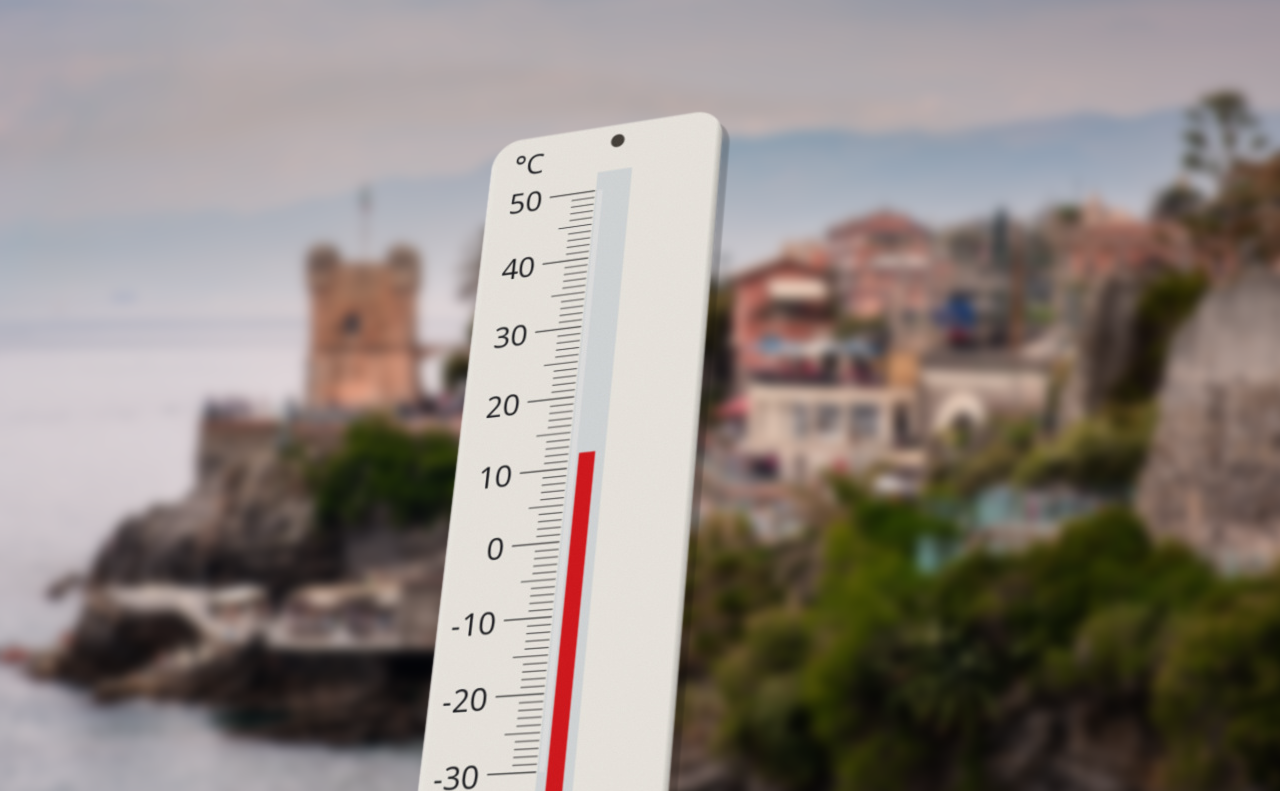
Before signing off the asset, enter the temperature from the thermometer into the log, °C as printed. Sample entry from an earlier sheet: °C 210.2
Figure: °C 12
